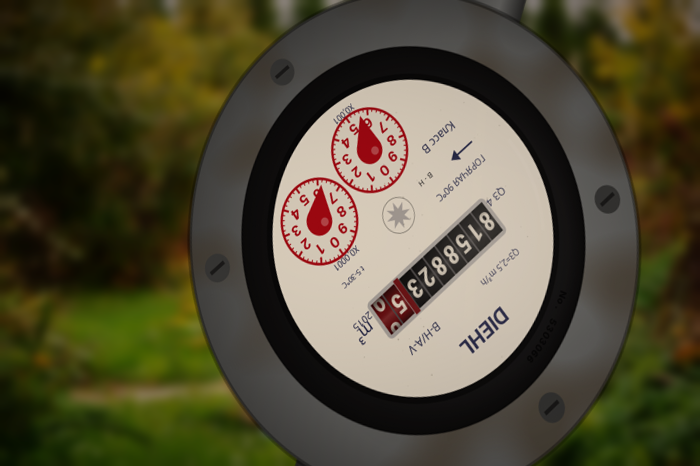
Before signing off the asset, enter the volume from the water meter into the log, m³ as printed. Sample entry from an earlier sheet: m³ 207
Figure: m³ 8158823.5856
